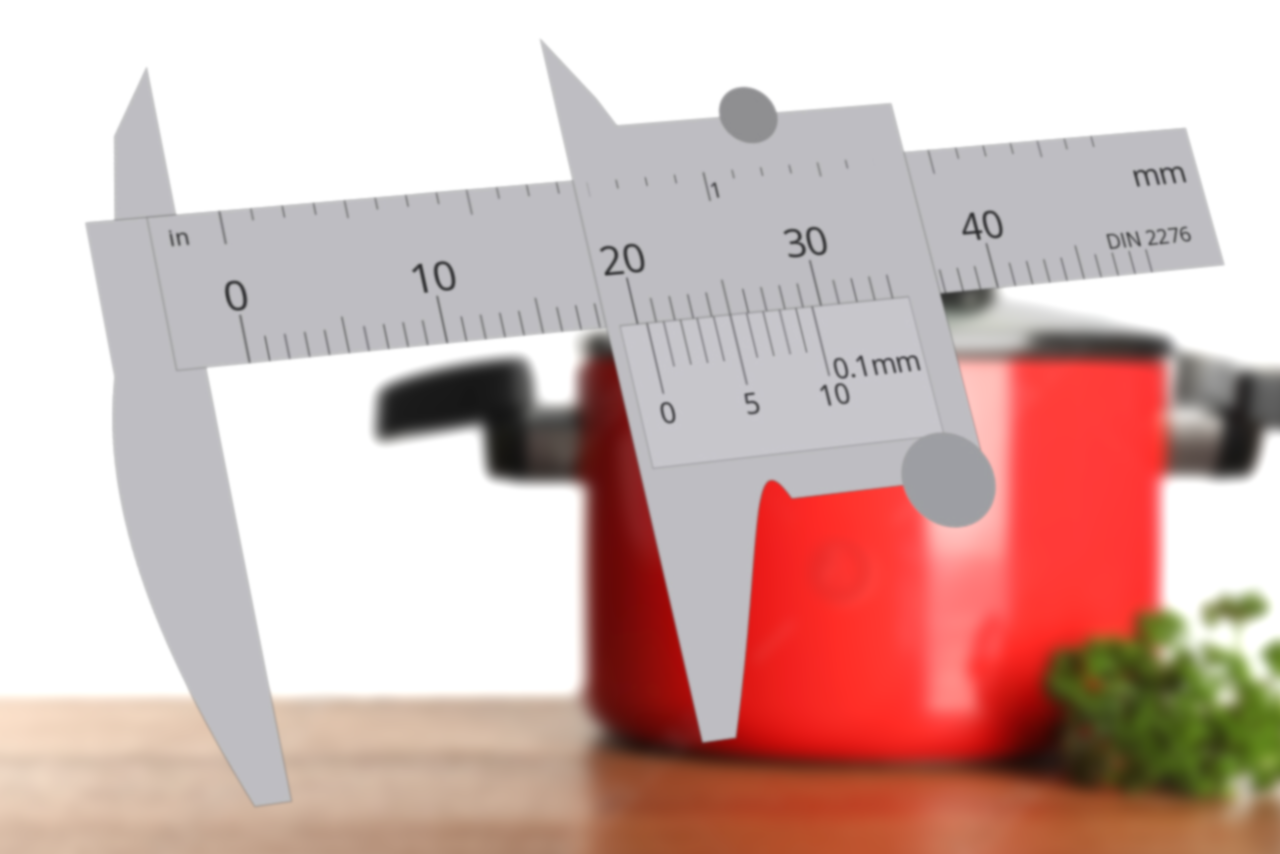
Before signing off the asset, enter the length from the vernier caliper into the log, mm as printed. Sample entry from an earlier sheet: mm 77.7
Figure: mm 20.5
